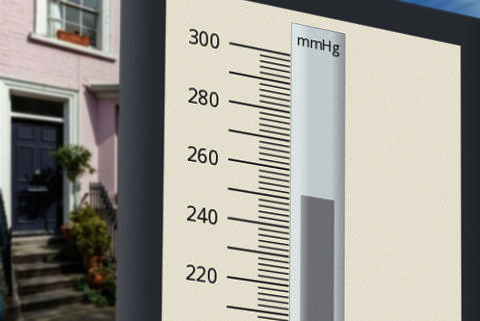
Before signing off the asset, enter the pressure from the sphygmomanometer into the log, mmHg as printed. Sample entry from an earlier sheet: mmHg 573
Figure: mmHg 252
